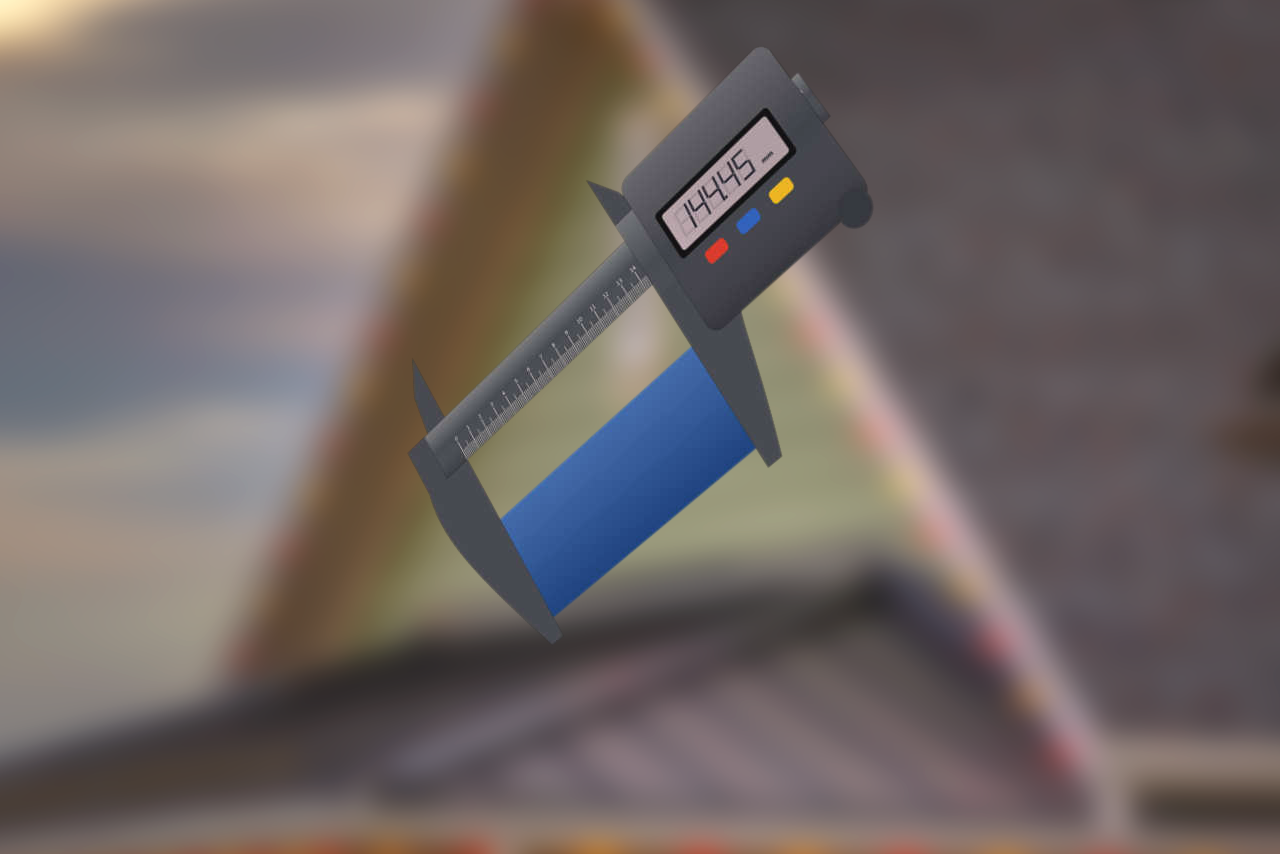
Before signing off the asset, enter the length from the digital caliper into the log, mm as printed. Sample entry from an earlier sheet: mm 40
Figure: mm 144.45
